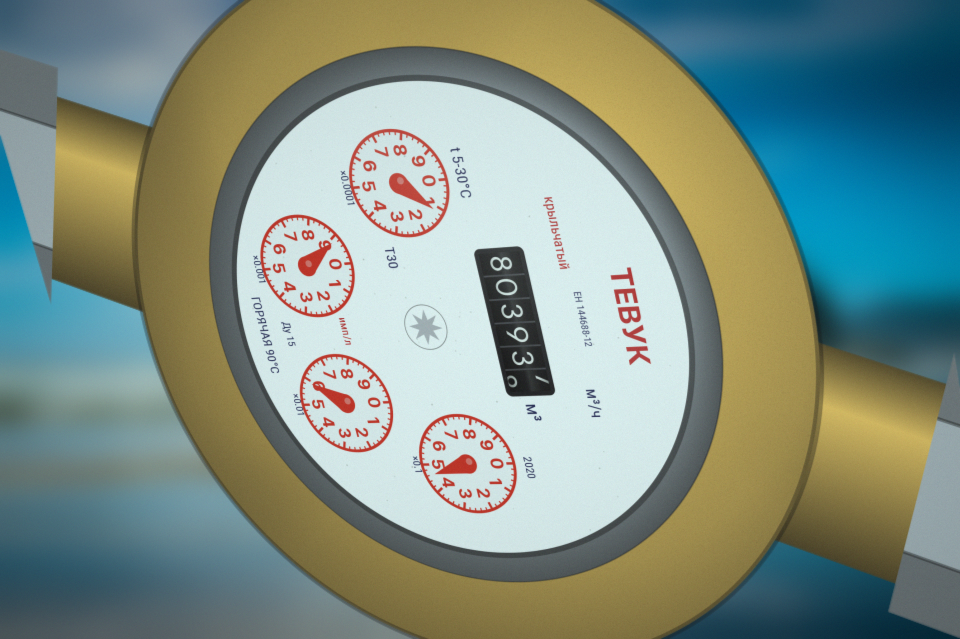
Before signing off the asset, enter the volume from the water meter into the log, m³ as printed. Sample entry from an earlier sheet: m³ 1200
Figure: m³ 803937.4591
